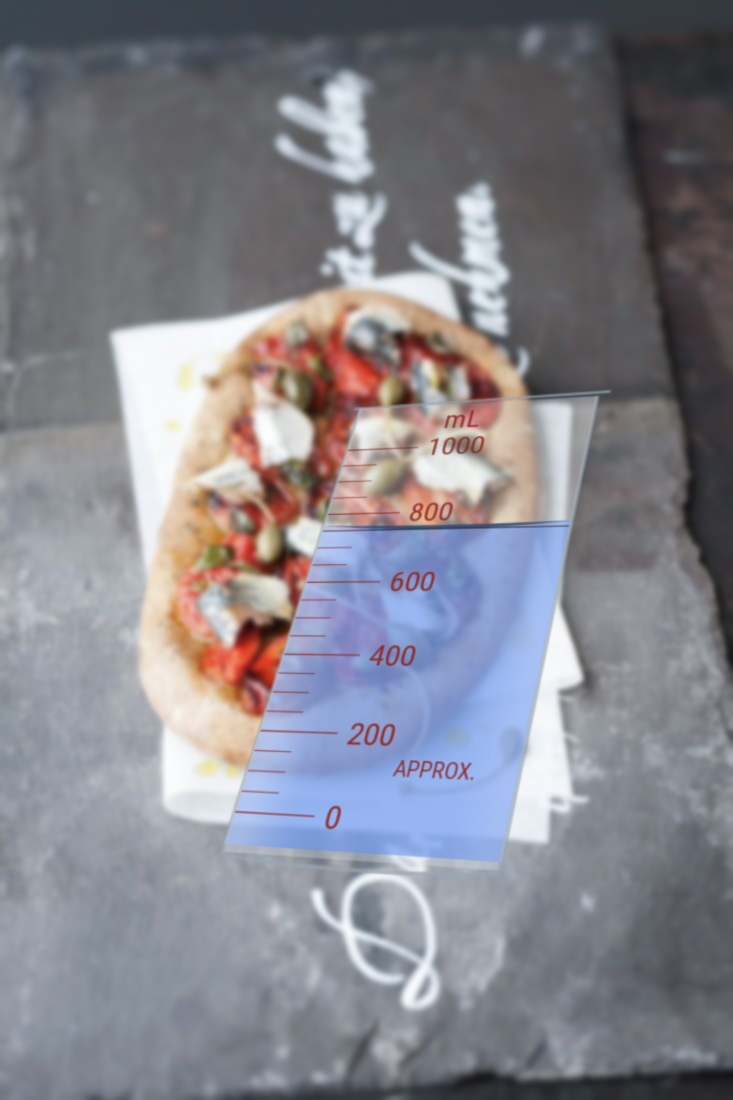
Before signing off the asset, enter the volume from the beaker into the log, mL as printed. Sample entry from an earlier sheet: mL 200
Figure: mL 750
